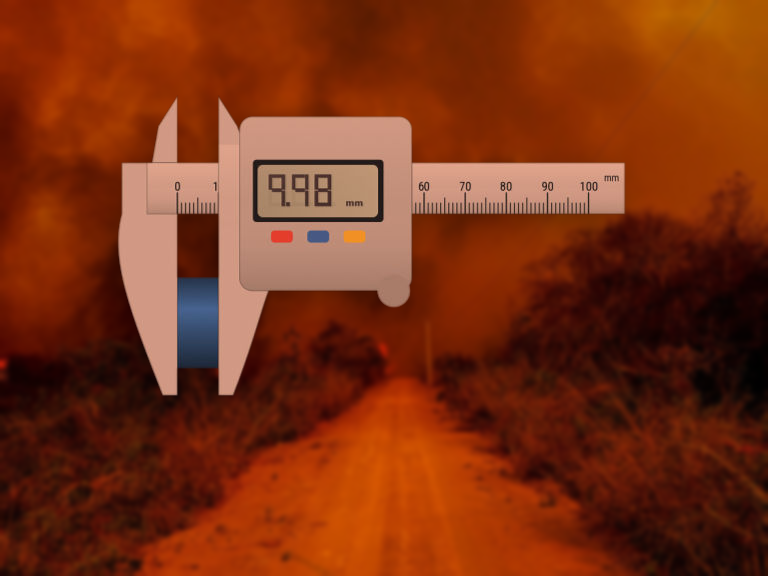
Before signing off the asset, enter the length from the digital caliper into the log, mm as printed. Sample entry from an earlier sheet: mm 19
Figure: mm 9.98
